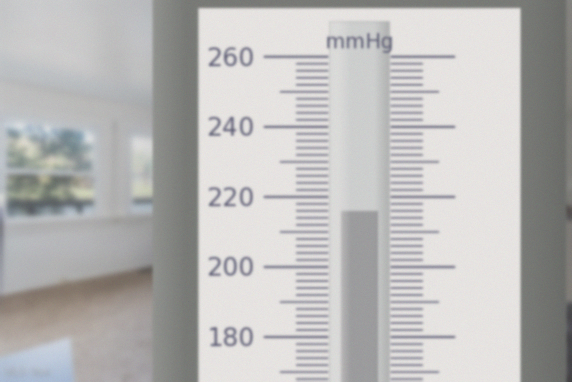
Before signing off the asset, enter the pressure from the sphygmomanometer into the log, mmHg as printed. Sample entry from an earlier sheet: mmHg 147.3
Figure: mmHg 216
